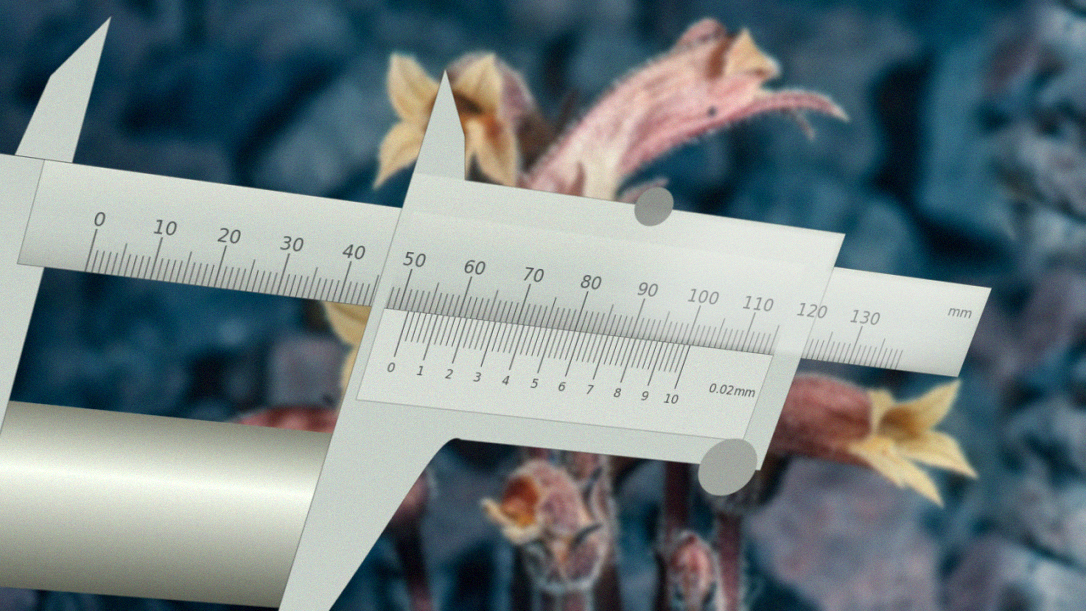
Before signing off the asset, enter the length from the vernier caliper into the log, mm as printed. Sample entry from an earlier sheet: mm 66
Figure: mm 51.6
